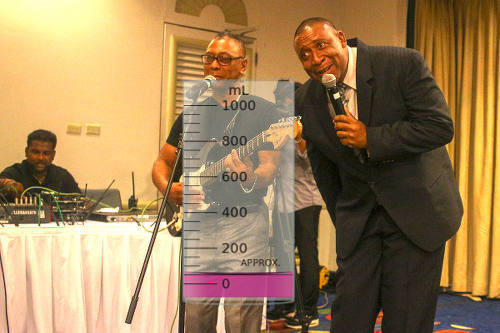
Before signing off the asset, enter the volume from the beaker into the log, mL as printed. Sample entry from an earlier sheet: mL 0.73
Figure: mL 50
